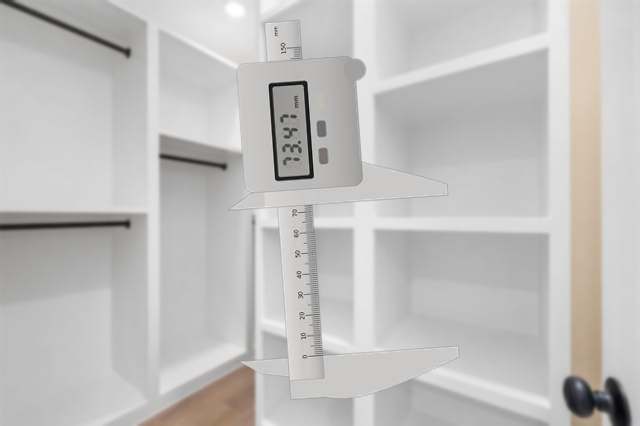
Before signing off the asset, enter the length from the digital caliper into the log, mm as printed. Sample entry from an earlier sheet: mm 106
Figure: mm 73.47
